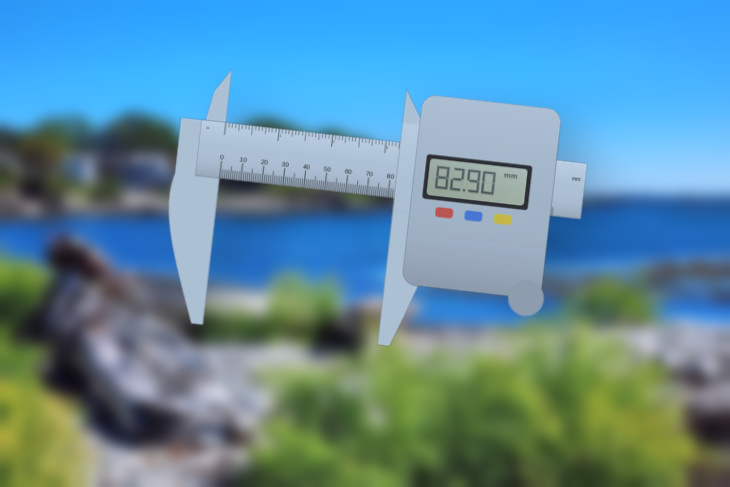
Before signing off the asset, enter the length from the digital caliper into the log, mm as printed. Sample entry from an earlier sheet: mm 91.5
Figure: mm 82.90
